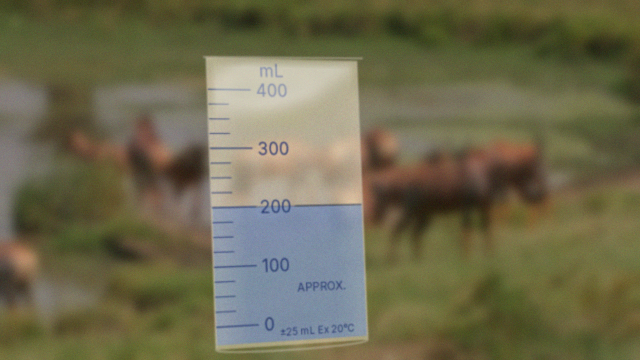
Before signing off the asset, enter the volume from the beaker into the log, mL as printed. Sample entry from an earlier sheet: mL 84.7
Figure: mL 200
